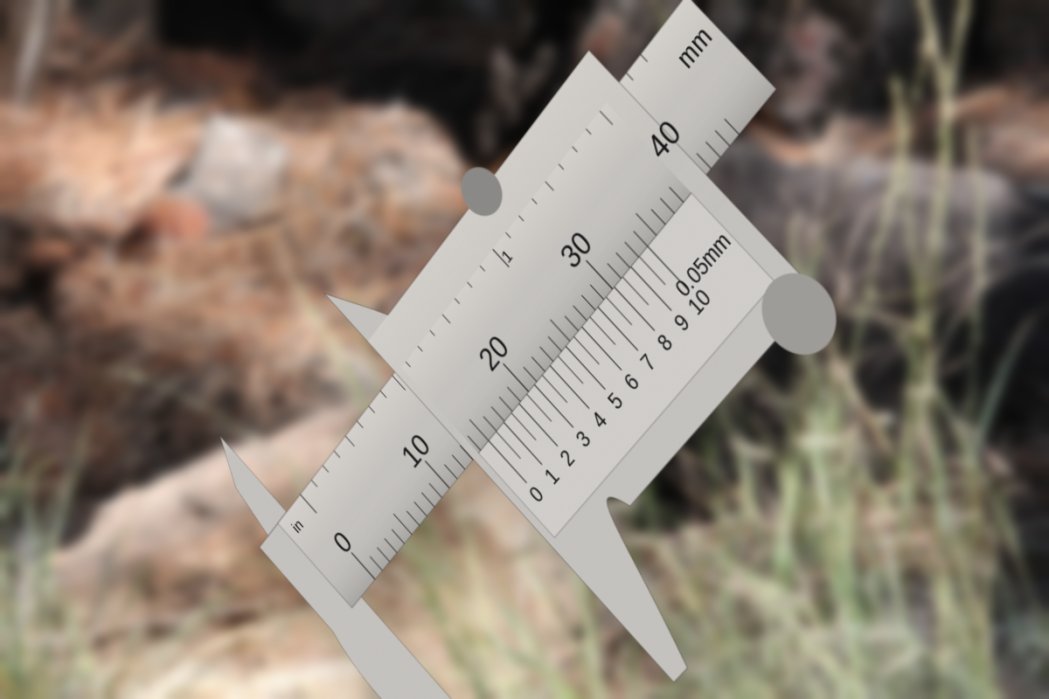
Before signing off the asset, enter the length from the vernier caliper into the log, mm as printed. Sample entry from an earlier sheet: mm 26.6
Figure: mm 15.0
